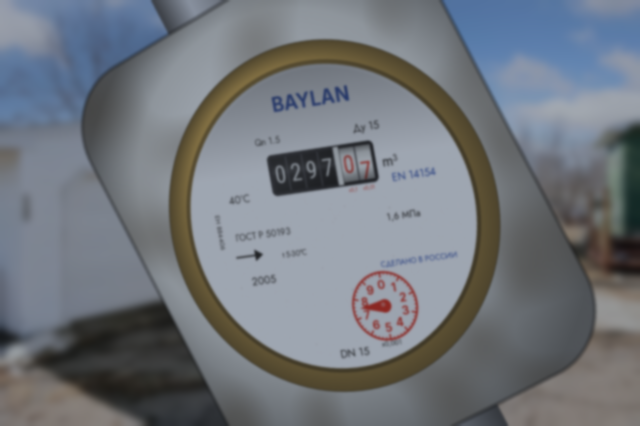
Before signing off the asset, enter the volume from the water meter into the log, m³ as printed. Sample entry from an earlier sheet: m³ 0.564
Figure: m³ 297.067
